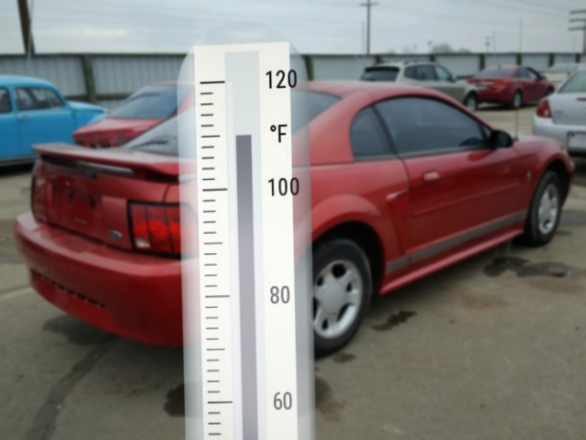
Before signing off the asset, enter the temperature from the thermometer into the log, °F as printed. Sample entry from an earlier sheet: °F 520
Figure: °F 110
